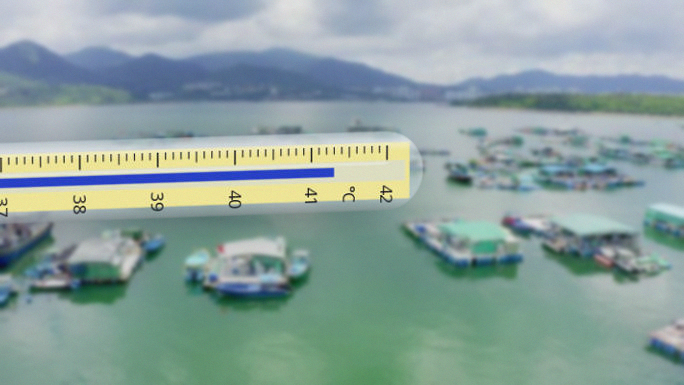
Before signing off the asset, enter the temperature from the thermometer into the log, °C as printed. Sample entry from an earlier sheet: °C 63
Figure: °C 41.3
